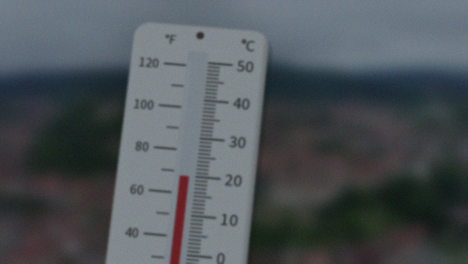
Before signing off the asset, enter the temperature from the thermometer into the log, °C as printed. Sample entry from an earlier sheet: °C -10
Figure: °C 20
